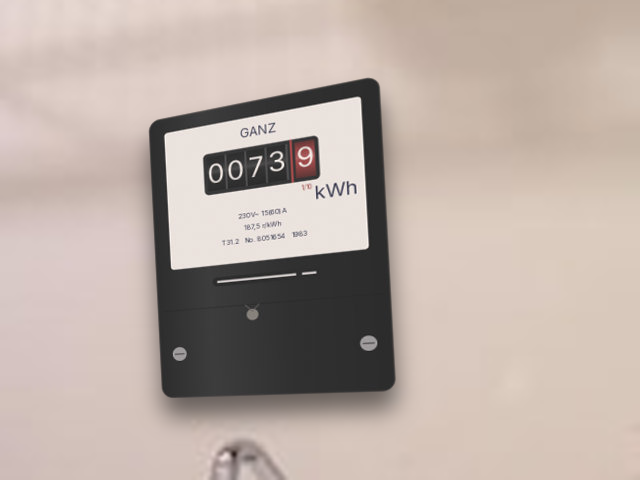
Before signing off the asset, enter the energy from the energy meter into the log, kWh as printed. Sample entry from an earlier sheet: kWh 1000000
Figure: kWh 73.9
